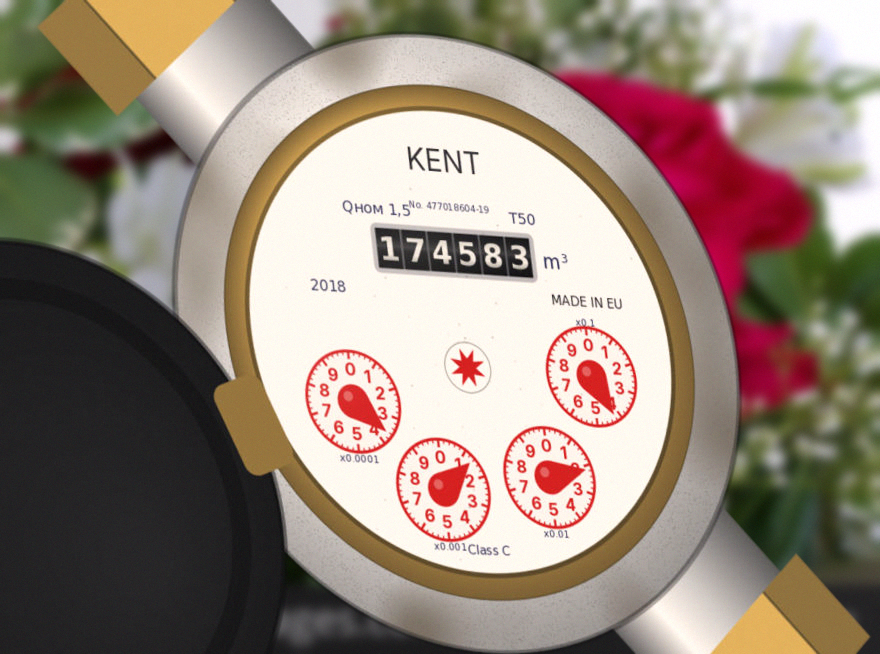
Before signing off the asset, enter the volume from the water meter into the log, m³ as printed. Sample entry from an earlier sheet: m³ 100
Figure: m³ 174583.4213
